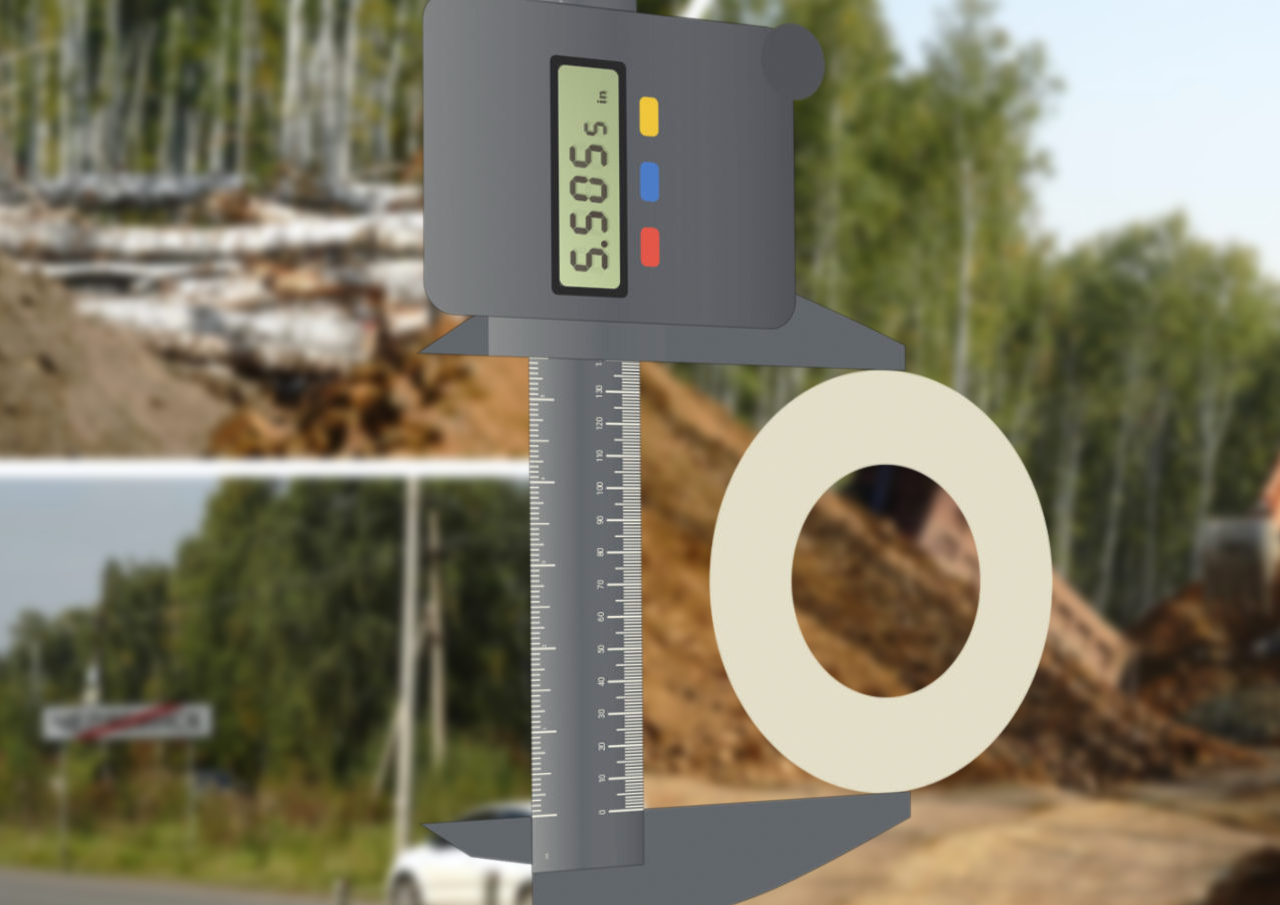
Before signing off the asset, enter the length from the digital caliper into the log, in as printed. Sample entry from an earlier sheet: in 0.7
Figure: in 5.5055
